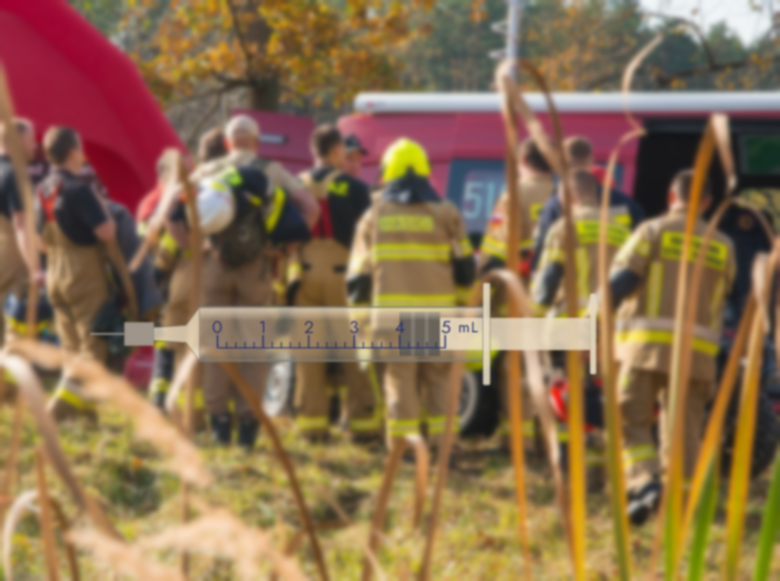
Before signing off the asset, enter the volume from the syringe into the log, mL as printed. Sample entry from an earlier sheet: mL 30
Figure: mL 4
